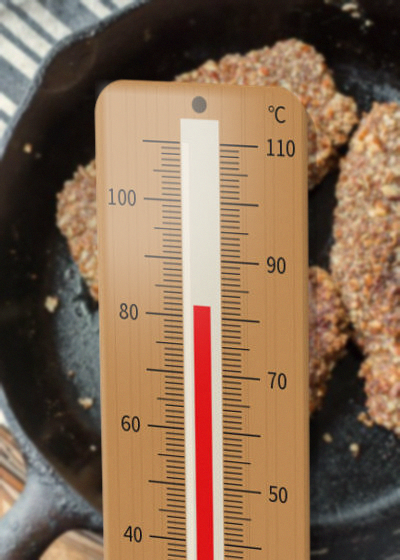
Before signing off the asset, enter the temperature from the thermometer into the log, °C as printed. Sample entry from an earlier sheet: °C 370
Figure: °C 82
